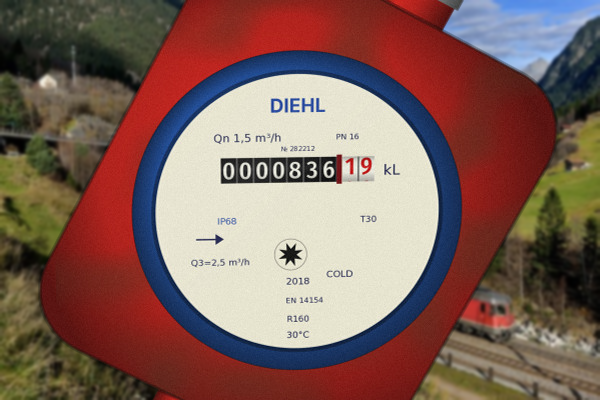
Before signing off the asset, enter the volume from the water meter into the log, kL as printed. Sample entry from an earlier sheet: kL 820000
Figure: kL 836.19
